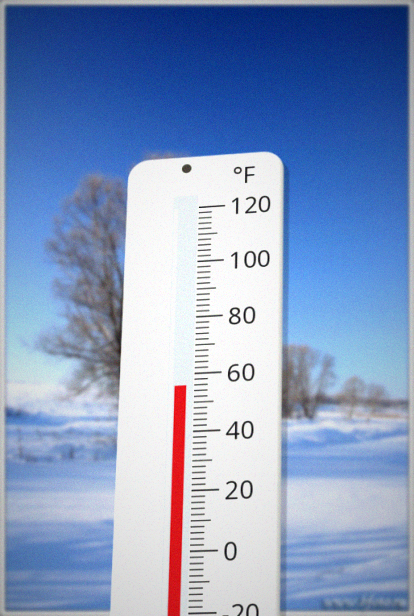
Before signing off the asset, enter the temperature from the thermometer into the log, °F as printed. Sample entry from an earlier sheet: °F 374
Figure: °F 56
